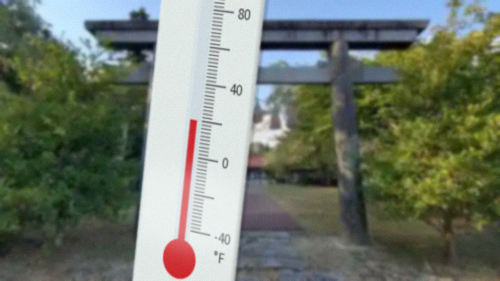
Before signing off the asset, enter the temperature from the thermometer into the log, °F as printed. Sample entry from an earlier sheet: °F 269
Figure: °F 20
